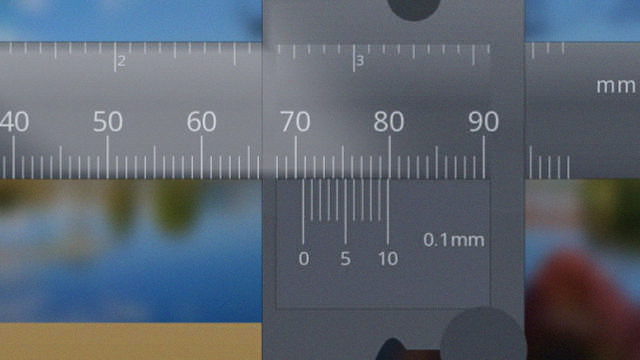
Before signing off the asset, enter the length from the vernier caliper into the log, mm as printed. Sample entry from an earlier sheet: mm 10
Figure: mm 70.8
